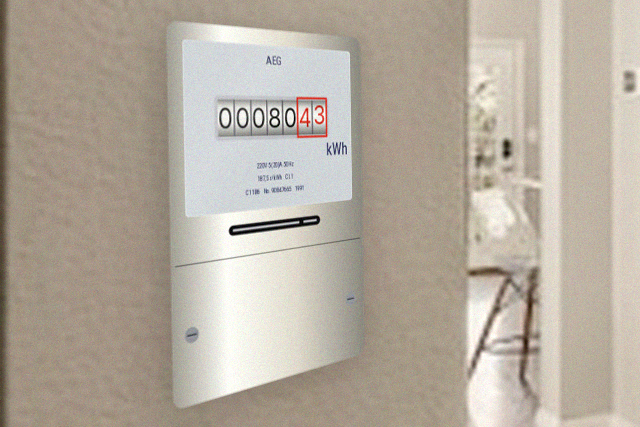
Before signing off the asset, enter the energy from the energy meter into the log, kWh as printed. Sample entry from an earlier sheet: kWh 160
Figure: kWh 80.43
